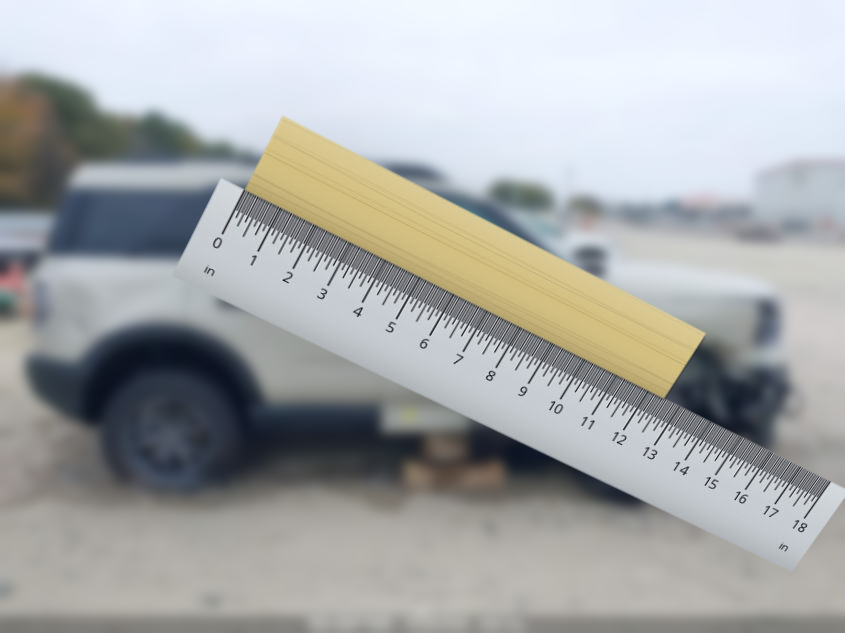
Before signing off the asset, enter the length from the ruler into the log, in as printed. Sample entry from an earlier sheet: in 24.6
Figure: in 12.5
